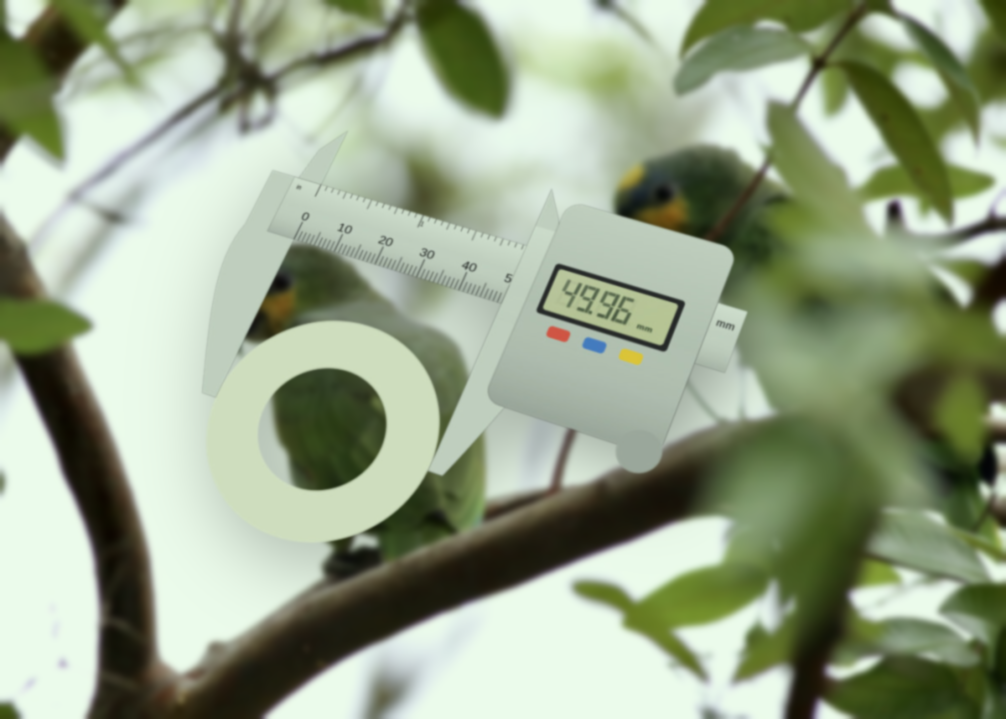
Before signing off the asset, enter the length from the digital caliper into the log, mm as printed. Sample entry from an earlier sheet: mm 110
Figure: mm 49.96
